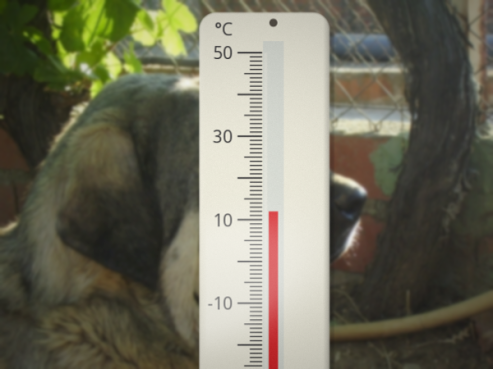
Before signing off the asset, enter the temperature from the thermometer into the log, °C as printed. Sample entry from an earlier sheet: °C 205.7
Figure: °C 12
